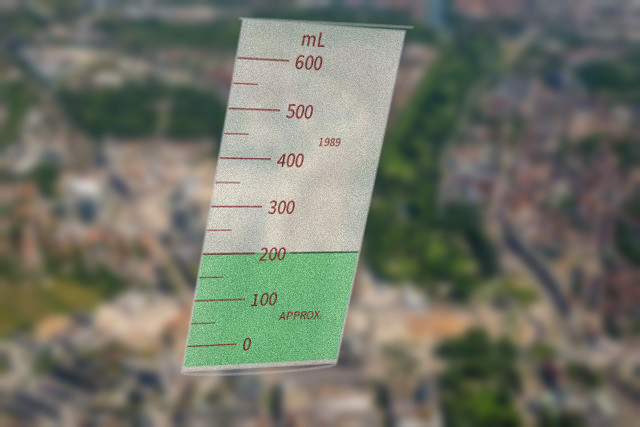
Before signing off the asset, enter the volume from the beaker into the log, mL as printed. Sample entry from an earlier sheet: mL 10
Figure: mL 200
